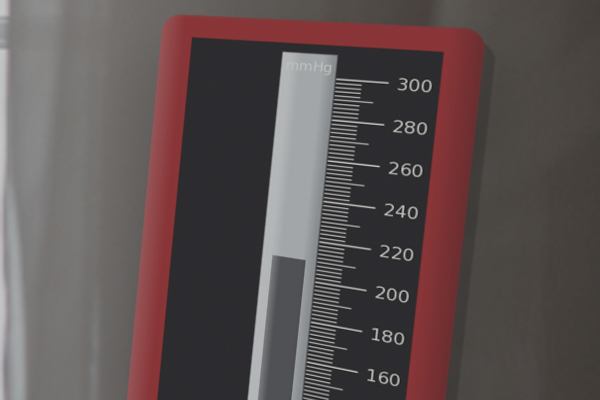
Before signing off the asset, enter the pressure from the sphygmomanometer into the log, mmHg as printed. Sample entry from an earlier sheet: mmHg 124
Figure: mmHg 210
